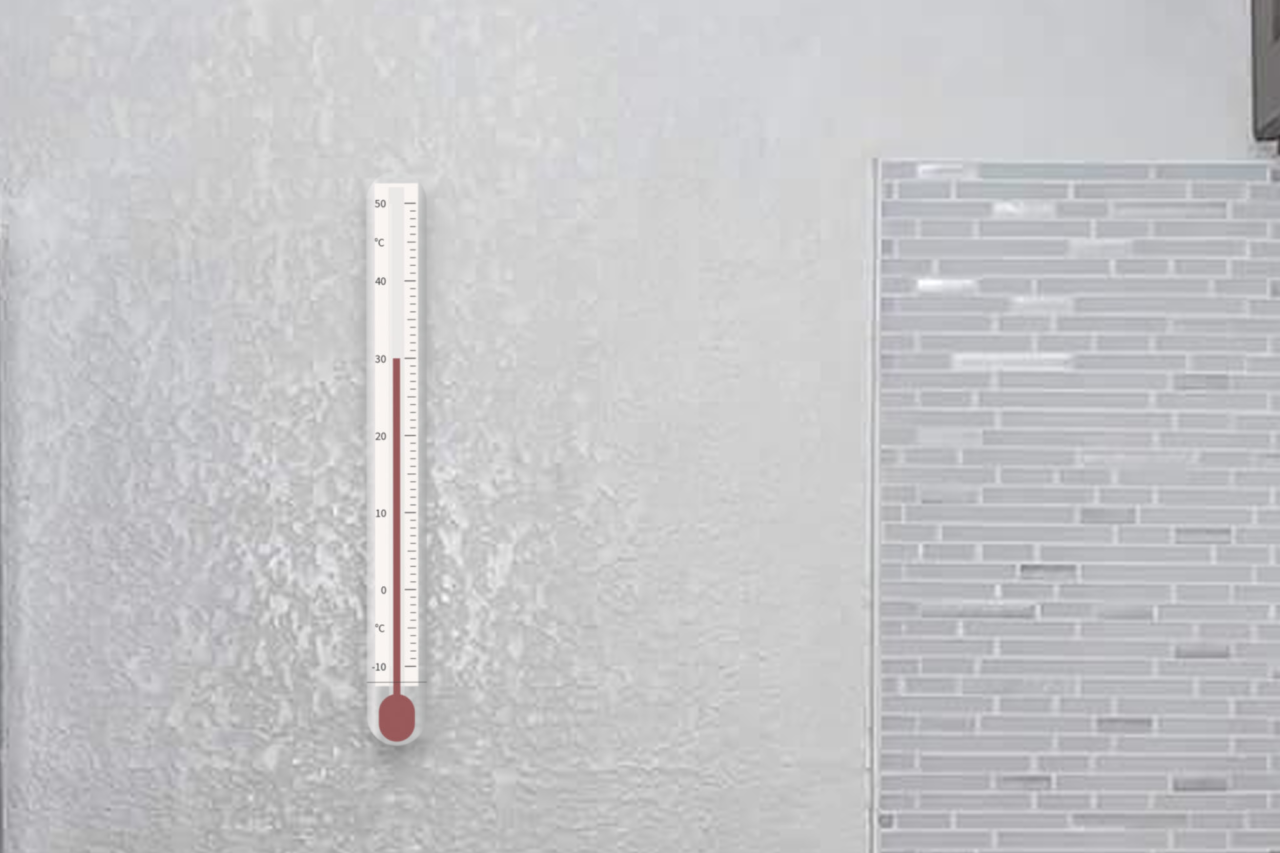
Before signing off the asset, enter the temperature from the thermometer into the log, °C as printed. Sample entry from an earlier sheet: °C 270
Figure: °C 30
